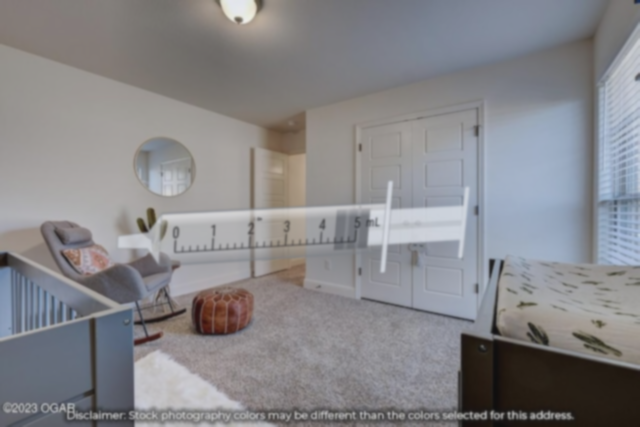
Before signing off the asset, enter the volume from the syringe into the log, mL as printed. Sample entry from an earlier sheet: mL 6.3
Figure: mL 4.4
